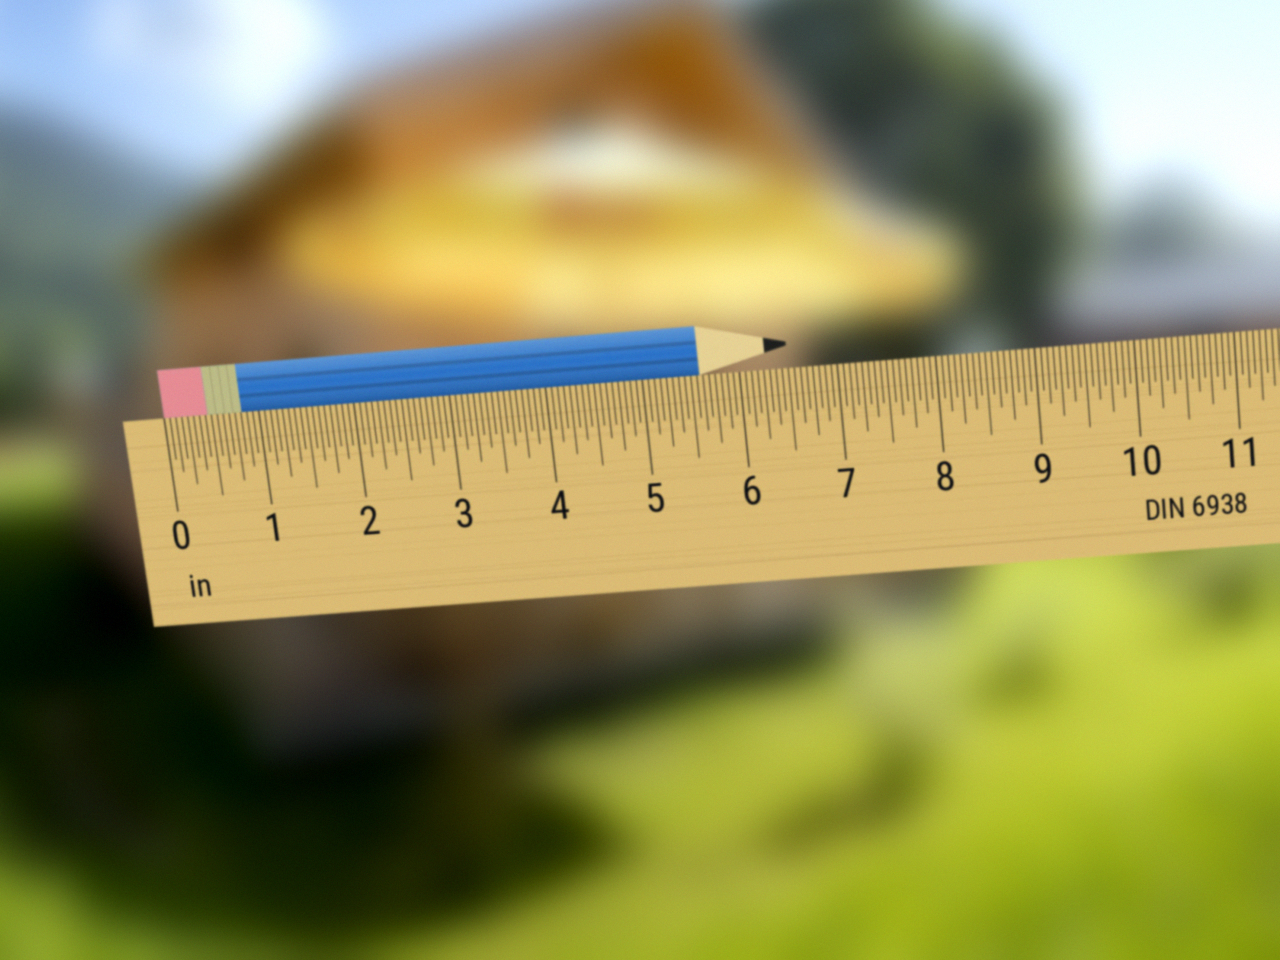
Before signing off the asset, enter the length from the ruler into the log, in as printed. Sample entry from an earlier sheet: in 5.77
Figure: in 6.5
